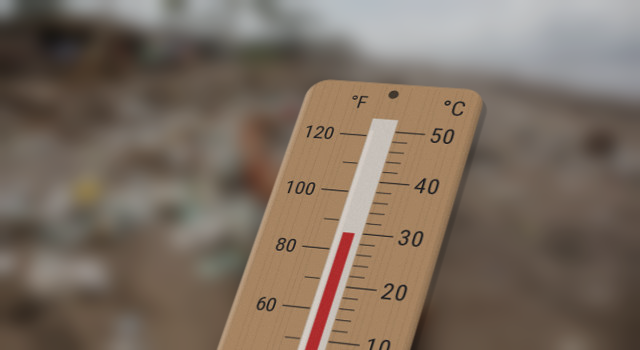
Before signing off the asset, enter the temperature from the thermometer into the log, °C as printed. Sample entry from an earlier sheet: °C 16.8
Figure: °C 30
